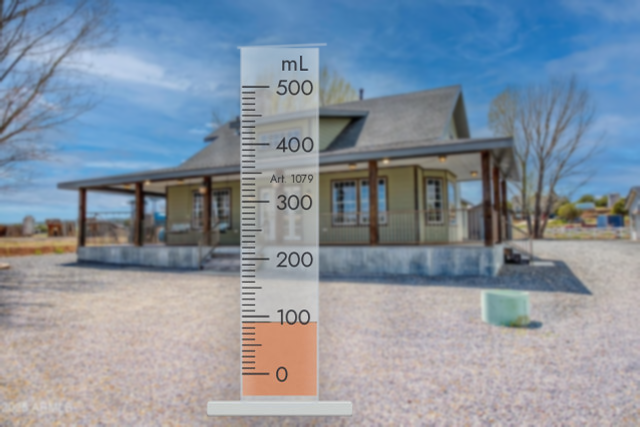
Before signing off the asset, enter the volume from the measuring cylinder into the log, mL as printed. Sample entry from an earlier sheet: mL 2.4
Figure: mL 90
